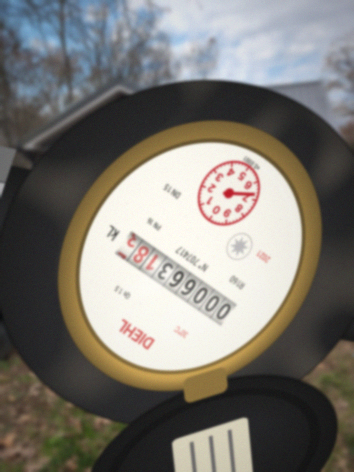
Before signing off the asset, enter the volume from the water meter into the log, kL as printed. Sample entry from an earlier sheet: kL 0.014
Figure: kL 663.1826
